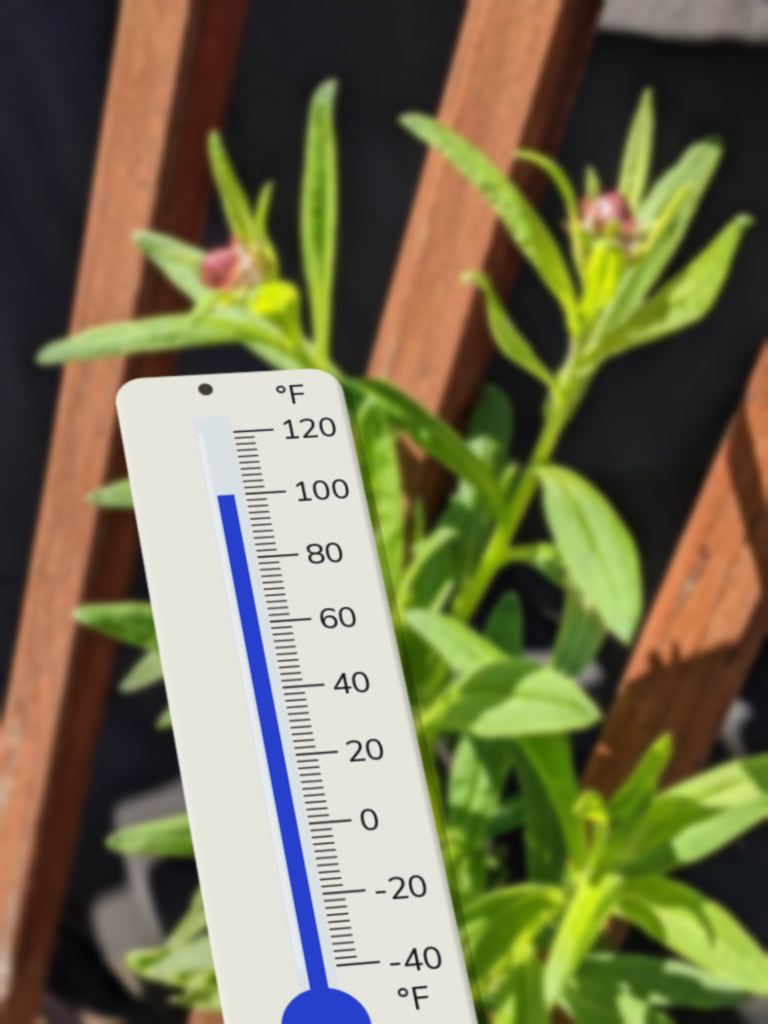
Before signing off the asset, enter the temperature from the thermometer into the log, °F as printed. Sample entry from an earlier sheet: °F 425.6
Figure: °F 100
